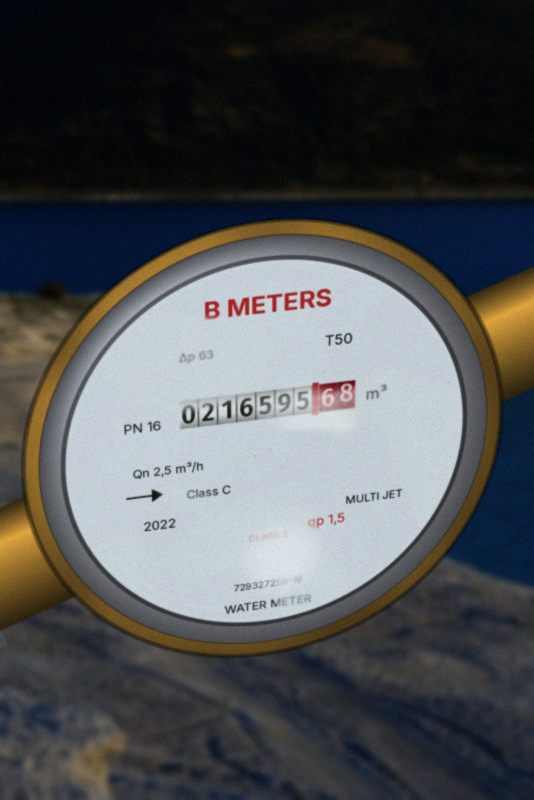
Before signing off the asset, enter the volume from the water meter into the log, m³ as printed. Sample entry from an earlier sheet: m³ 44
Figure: m³ 216595.68
